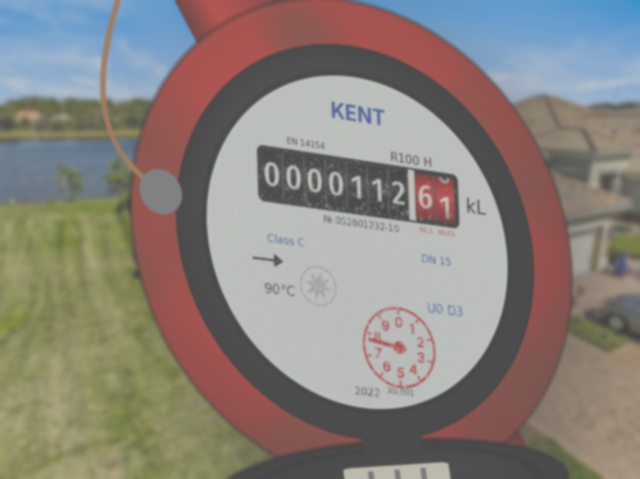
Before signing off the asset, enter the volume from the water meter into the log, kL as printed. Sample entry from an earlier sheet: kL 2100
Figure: kL 112.607
